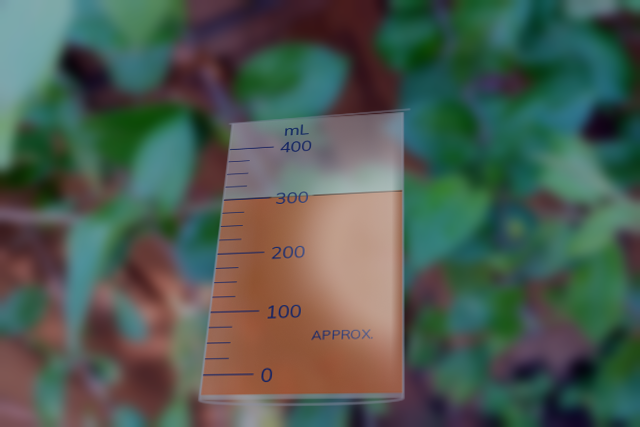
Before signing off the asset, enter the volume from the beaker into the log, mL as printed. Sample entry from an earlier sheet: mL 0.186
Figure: mL 300
